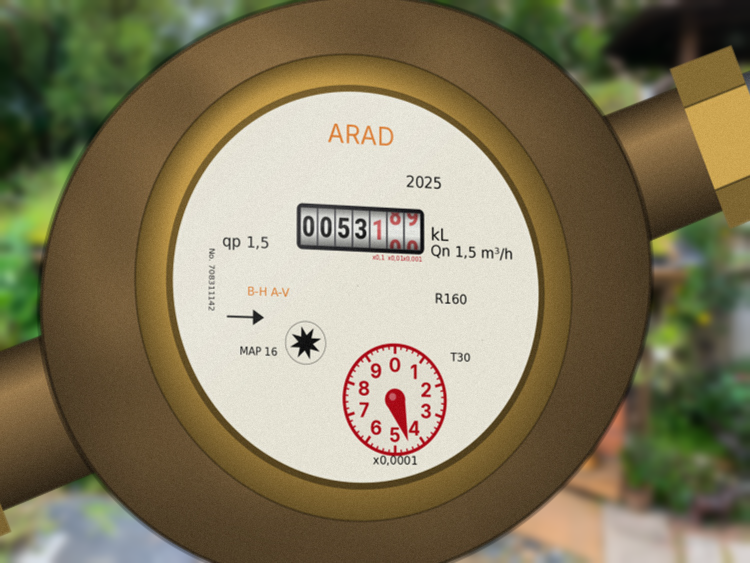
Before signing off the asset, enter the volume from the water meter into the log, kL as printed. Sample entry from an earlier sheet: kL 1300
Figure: kL 53.1894
